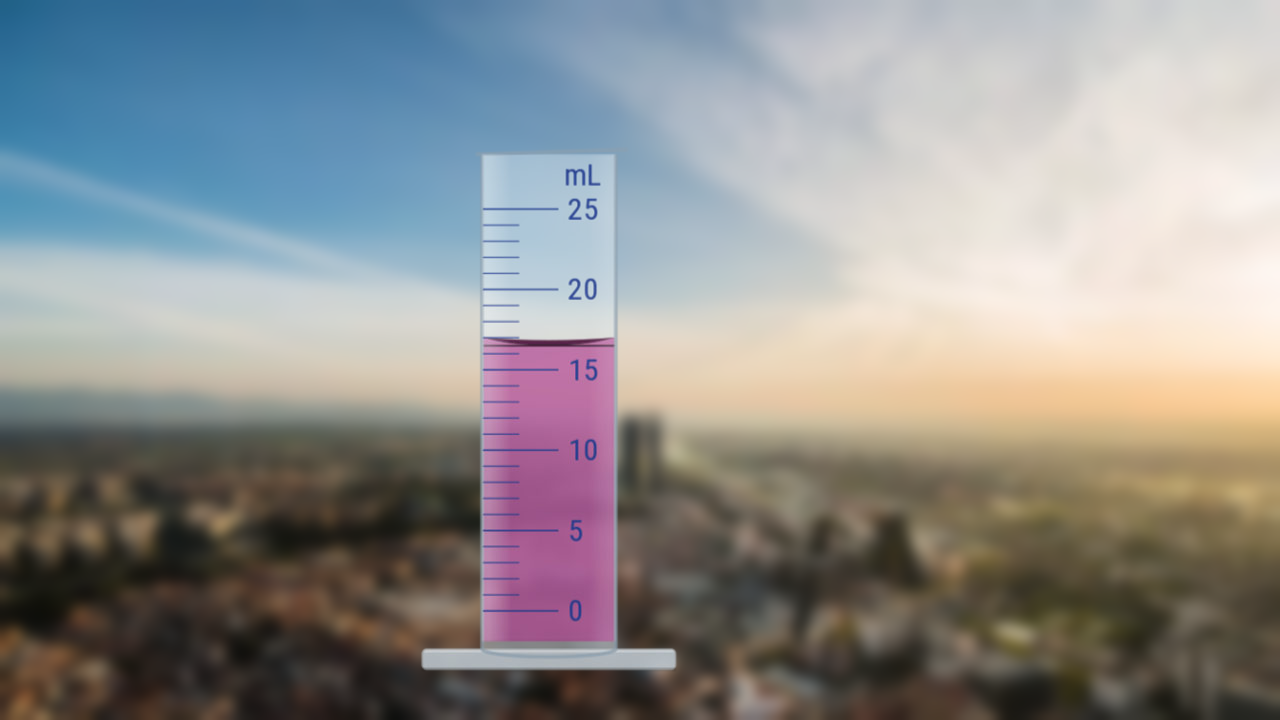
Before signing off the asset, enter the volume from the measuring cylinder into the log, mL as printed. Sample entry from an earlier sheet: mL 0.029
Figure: mL 16.5
